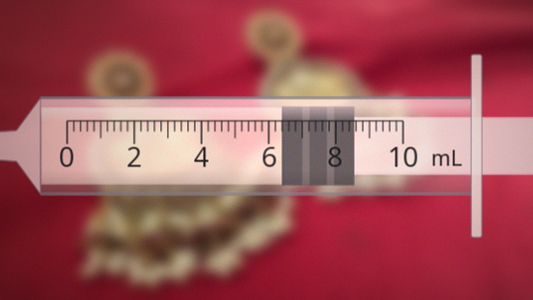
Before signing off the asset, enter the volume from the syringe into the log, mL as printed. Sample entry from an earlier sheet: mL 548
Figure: mL 6.4
